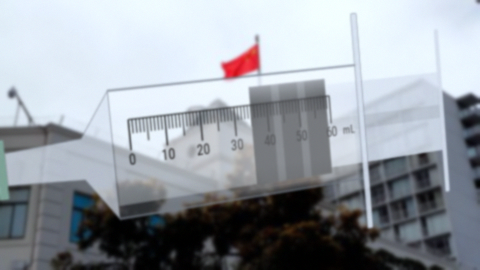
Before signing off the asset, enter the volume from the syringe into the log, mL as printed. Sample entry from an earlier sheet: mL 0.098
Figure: mL 35
